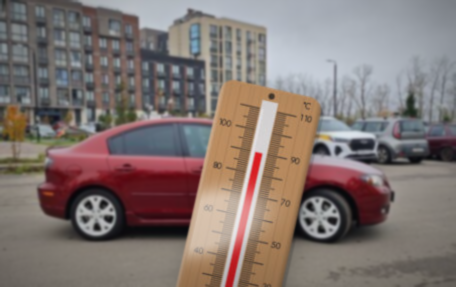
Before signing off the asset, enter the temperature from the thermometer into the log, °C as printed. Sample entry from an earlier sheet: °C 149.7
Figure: °C 90
